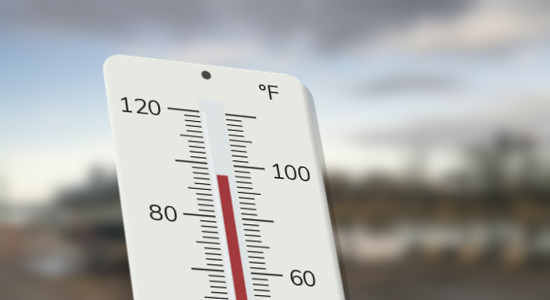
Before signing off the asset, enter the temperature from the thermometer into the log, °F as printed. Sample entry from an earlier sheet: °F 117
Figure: °F 96
